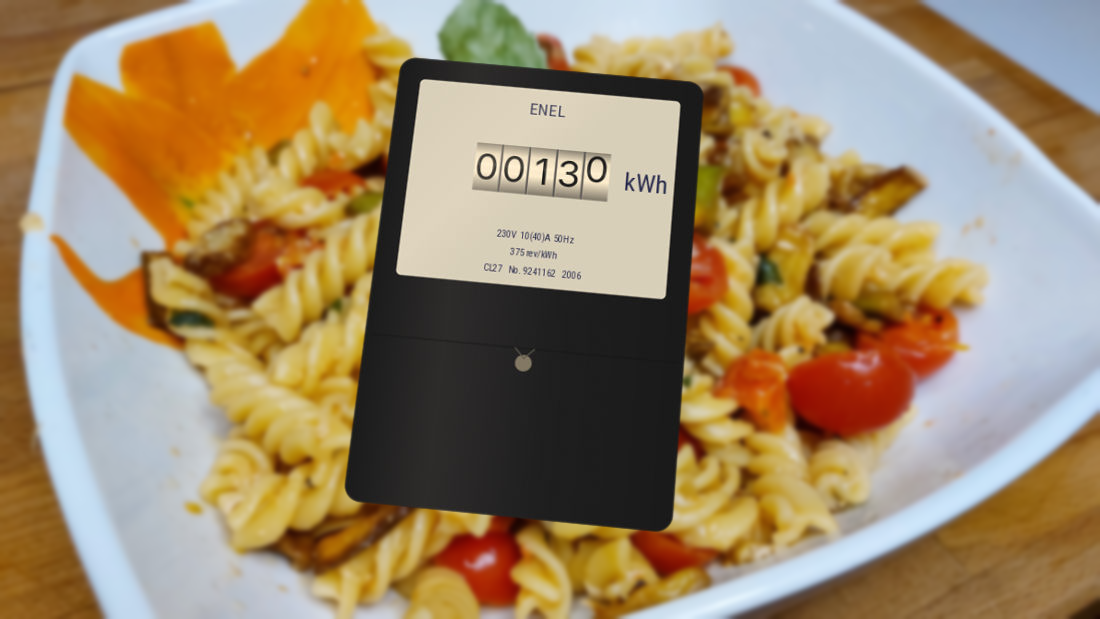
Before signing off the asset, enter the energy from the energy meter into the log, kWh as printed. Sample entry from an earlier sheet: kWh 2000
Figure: kWh 130
